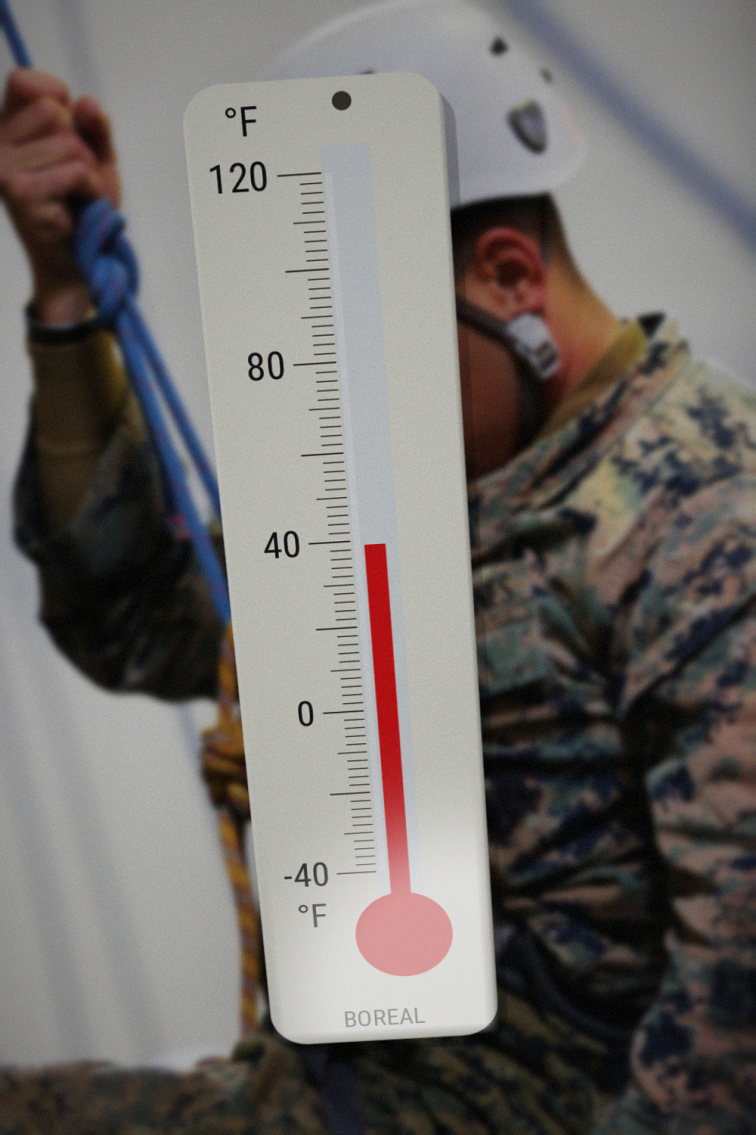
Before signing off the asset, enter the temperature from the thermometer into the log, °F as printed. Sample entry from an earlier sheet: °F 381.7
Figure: °F 39
